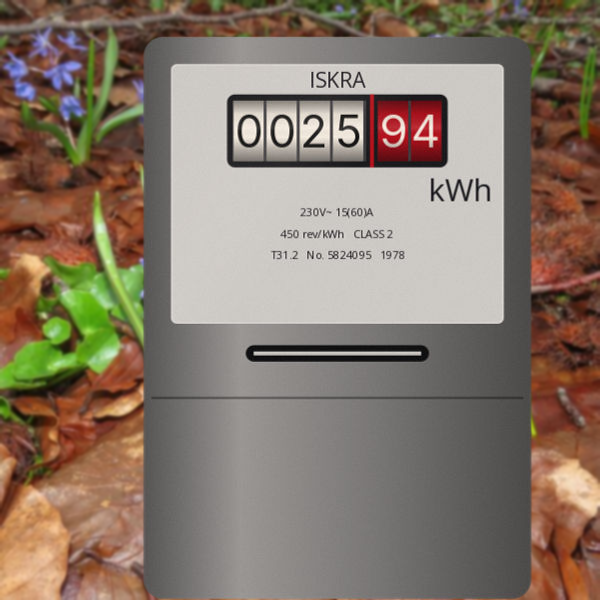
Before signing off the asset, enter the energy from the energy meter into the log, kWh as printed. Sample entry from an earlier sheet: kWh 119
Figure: kWh 25.94
